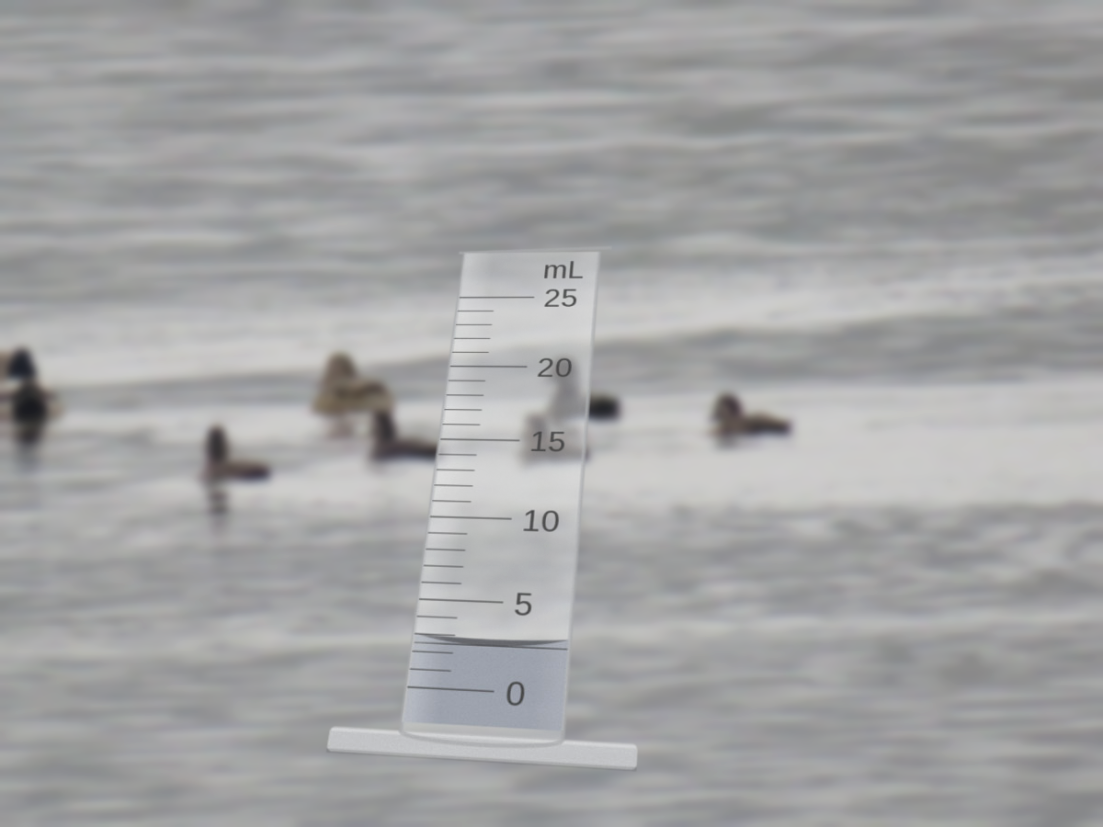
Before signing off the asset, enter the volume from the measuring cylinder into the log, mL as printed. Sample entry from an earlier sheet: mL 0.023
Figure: mL 2.5
